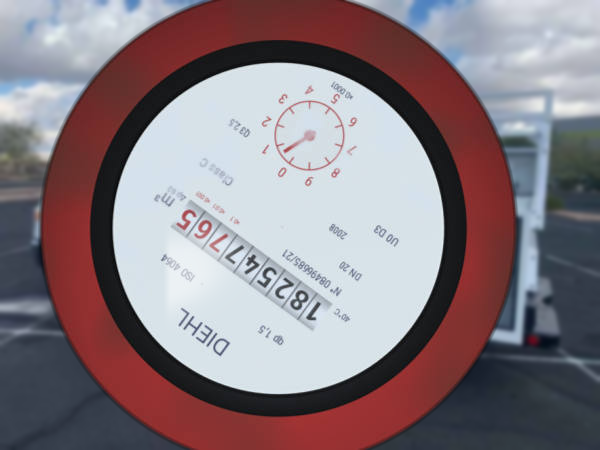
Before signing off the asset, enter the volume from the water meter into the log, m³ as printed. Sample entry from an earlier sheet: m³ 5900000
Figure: m³ 182547.7650
